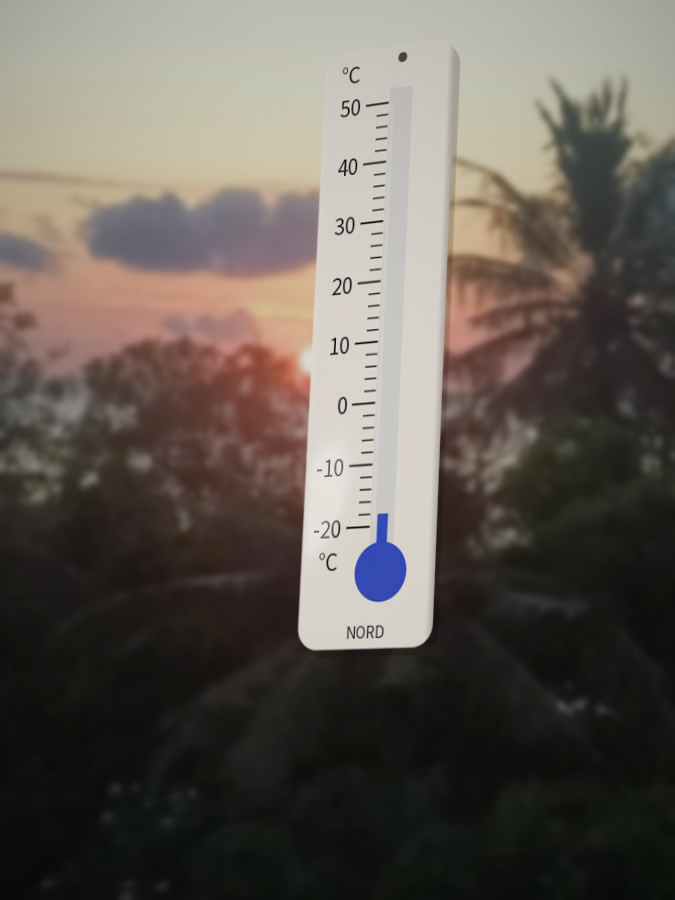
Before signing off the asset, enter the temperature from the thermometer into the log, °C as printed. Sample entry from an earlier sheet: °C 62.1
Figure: °C -18
